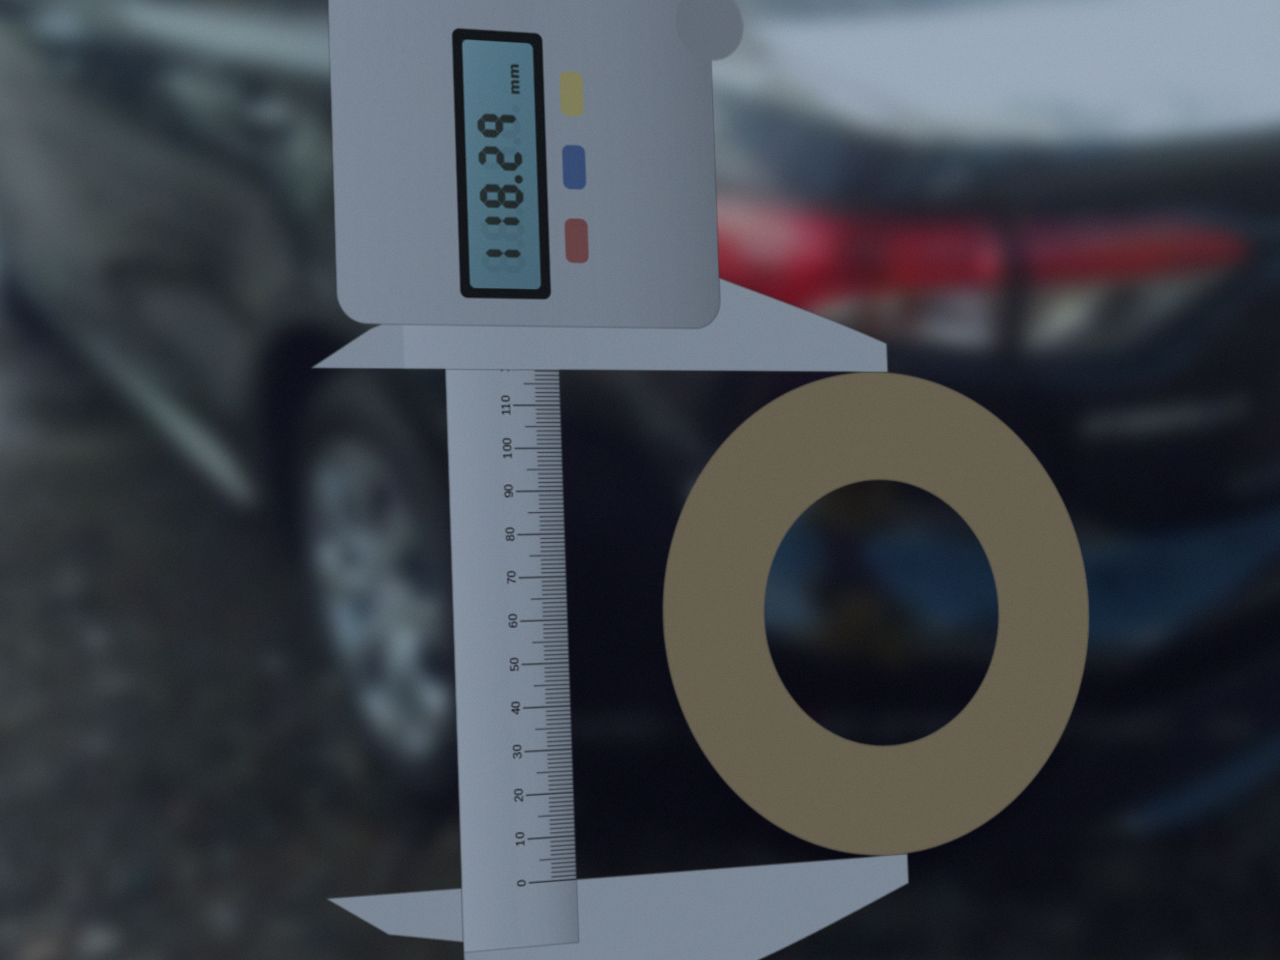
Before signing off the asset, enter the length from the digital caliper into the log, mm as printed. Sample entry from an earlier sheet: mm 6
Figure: mm 118.29
